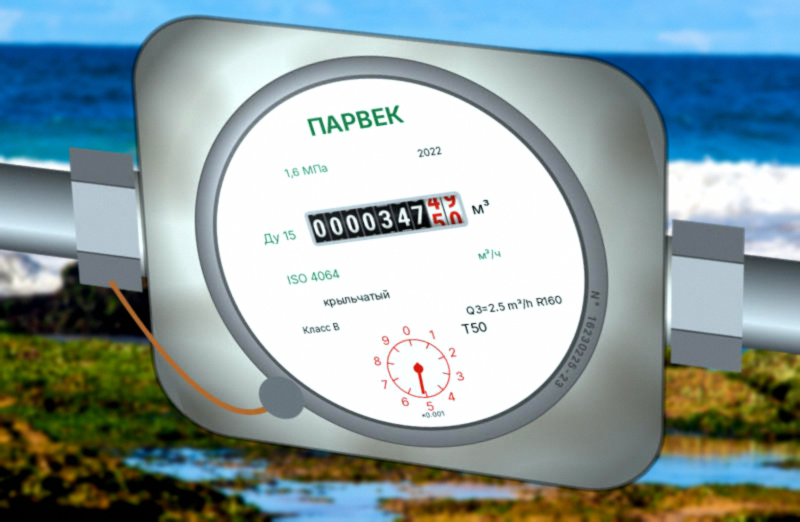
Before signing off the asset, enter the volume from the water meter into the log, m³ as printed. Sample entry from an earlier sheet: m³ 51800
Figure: m³ 347.495
